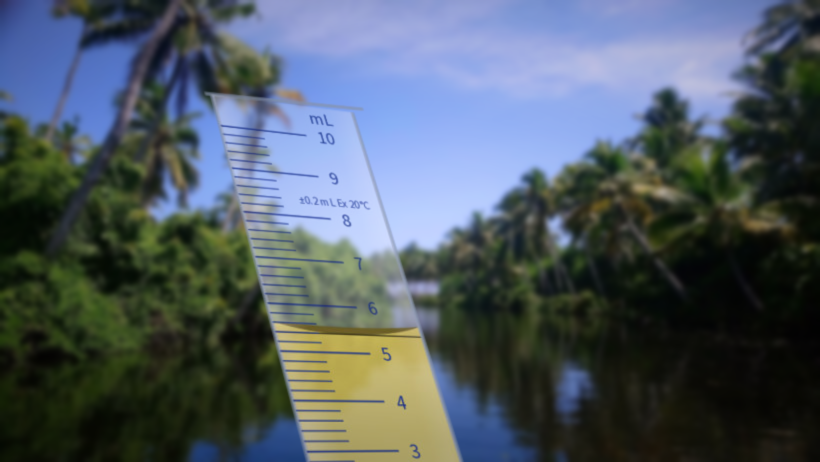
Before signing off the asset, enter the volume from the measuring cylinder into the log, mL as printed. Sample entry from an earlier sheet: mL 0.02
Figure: mL 5.4
